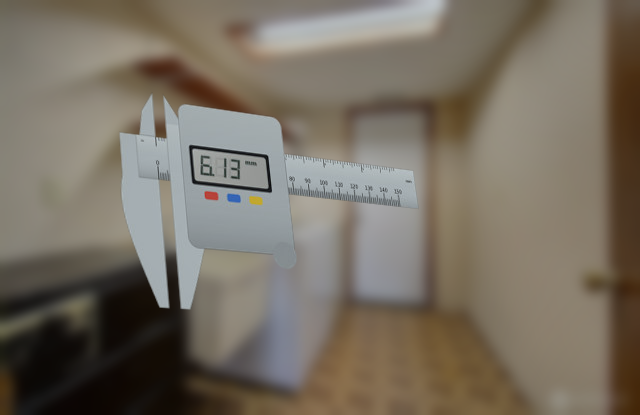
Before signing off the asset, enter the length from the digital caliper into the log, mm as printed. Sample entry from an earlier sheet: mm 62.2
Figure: mm 6.13
